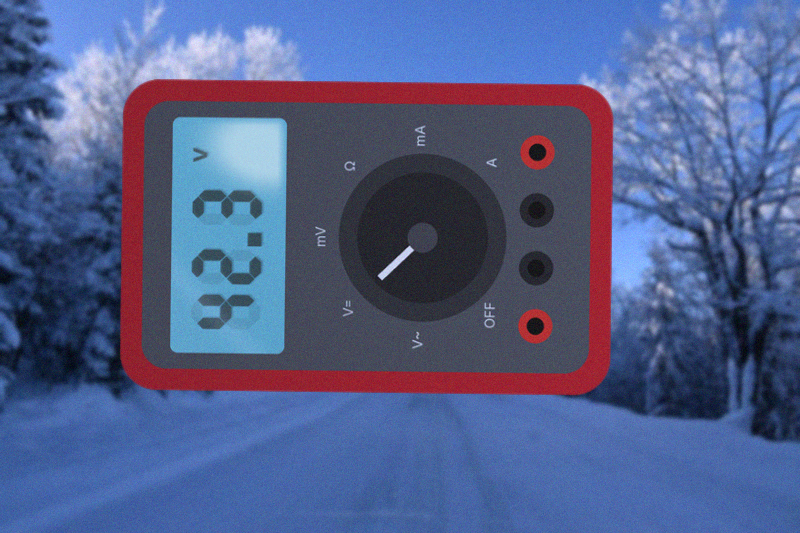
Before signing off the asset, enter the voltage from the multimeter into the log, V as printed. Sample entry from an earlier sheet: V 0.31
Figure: V 42.3
